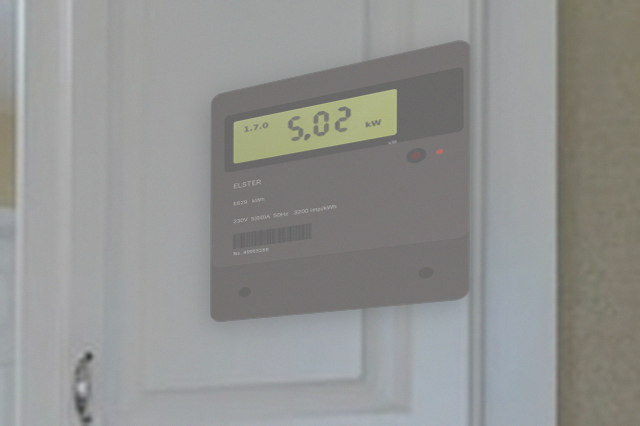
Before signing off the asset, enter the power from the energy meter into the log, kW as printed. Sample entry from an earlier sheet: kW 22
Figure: kW 5.02
